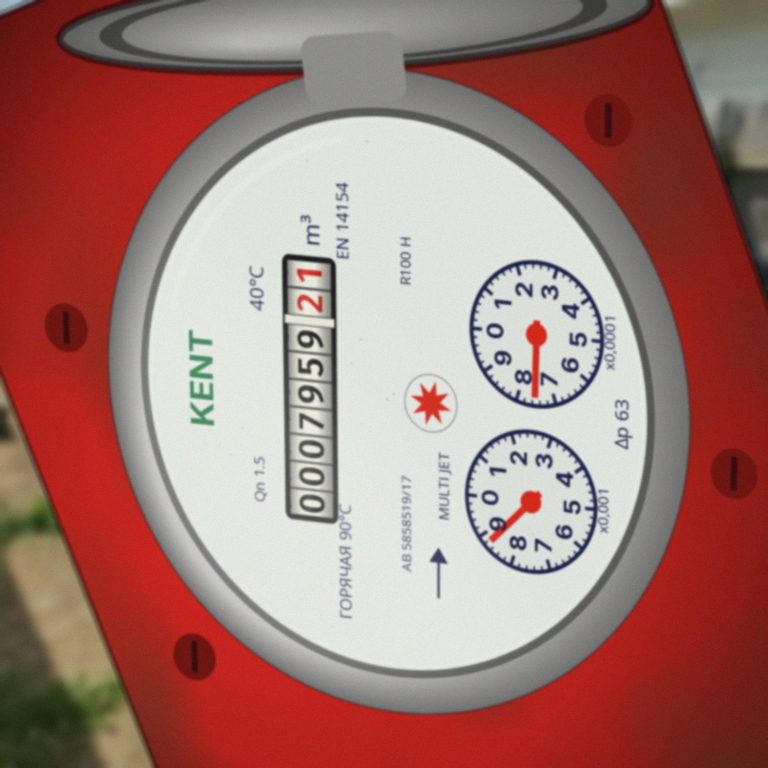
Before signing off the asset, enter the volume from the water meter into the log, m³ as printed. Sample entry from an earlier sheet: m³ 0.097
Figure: m³ 7959.2187
